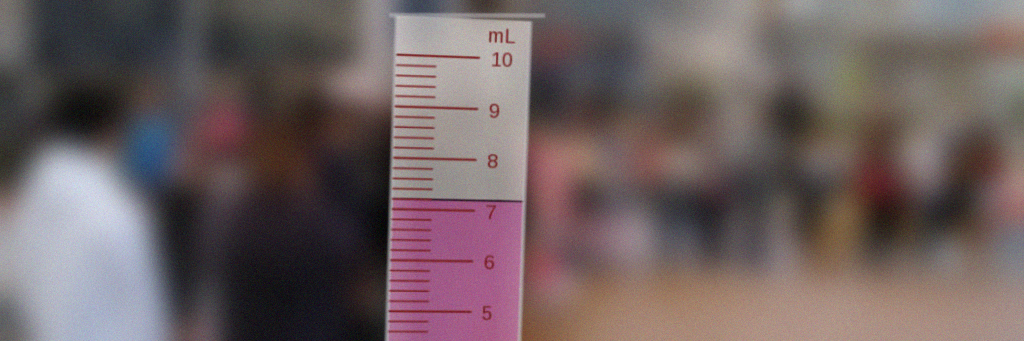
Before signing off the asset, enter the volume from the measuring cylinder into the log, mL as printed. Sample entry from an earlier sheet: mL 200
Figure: mL 7.2
